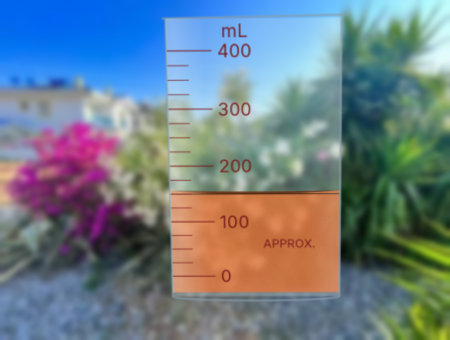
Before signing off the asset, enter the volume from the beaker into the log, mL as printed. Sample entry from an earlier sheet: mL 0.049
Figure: mL 150
